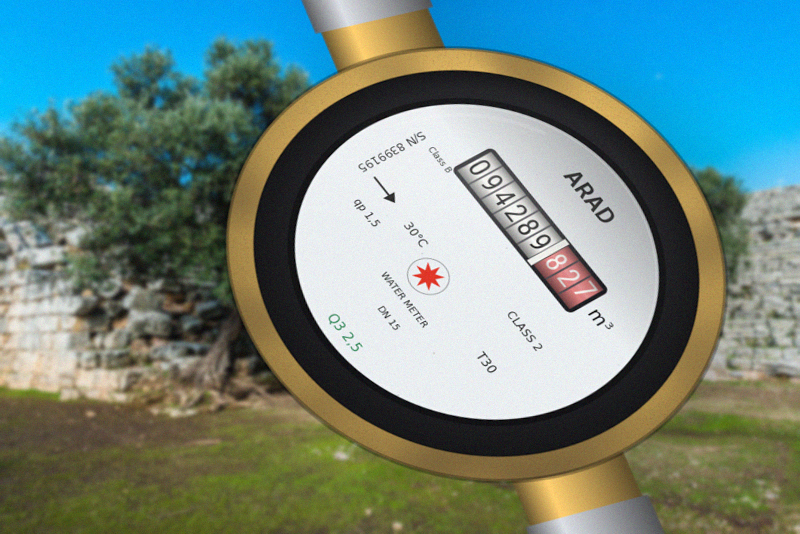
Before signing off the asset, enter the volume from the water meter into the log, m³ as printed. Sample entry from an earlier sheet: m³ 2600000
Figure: m³ 94289.827
